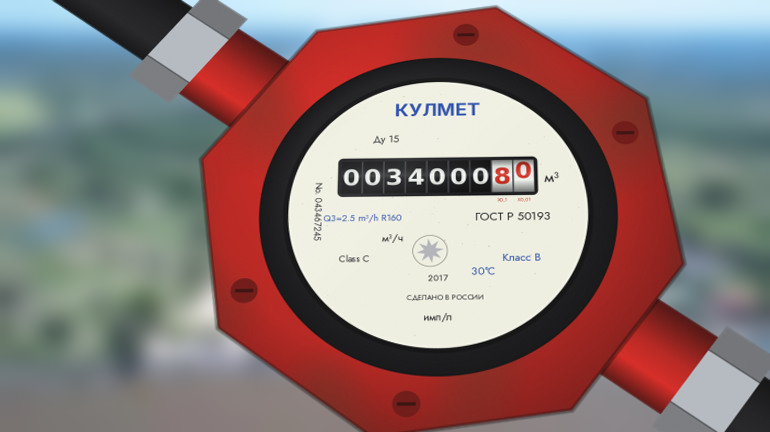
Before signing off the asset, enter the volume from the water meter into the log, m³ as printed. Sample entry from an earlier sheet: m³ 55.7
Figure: m³ 34000.80
